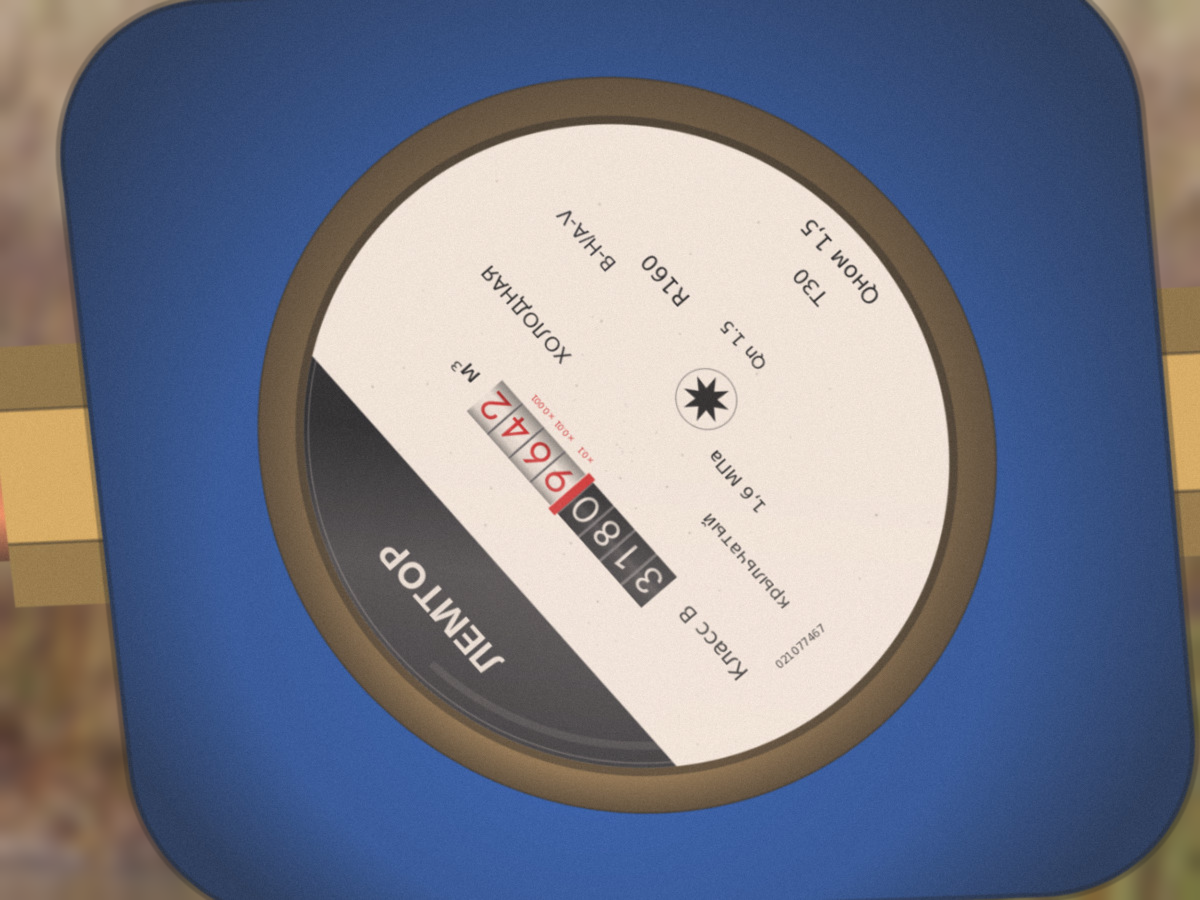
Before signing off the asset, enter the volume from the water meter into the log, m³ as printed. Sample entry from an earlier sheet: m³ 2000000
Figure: m³ 3180.9642
